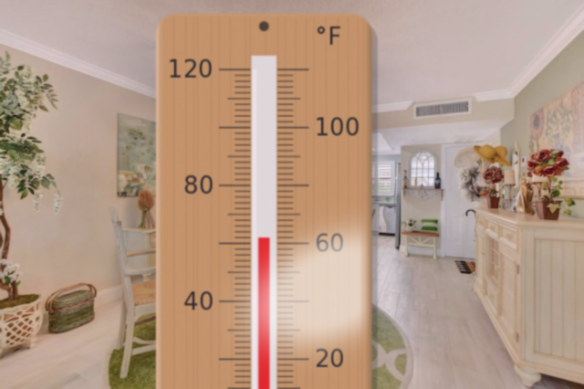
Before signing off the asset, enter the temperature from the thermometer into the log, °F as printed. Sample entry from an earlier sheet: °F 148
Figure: °F 62
